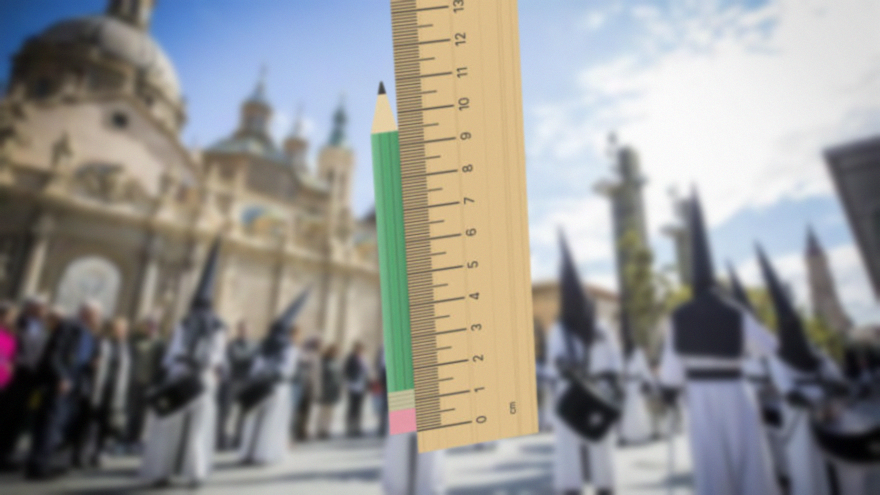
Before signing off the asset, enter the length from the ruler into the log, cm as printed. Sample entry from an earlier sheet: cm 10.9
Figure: cm 11
